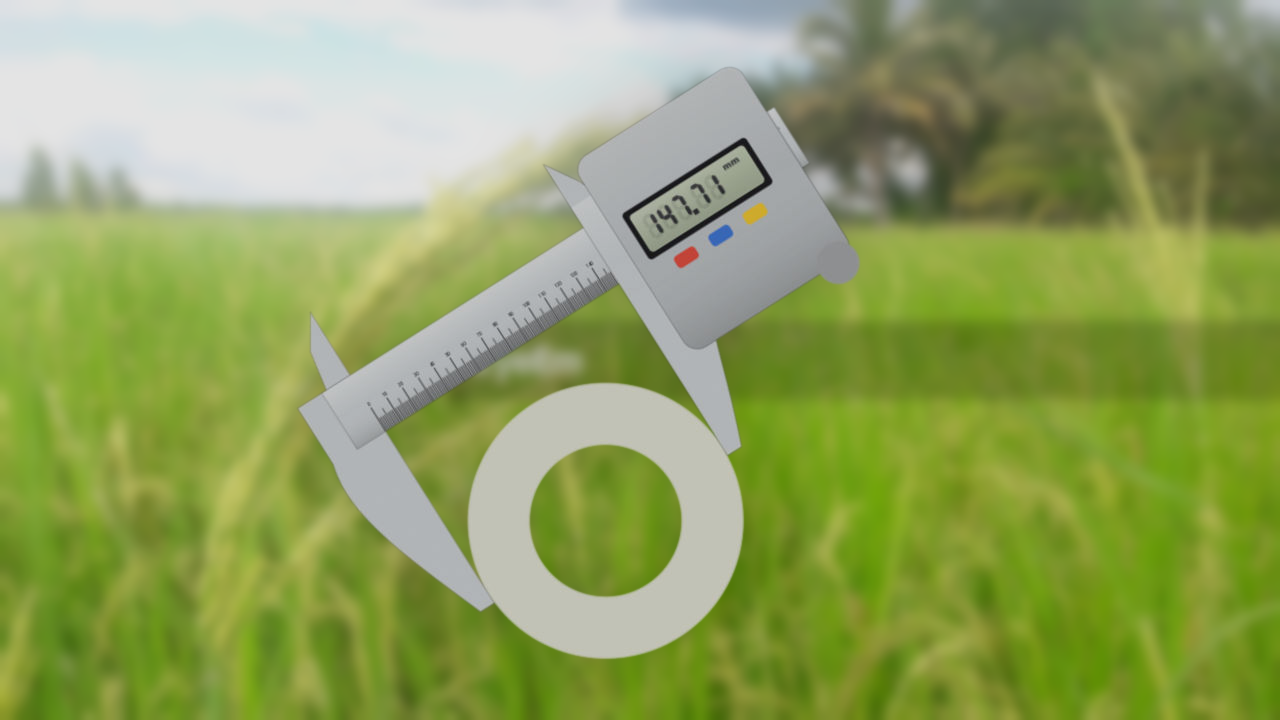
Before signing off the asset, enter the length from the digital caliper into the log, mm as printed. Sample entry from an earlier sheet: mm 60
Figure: mm 147.71
